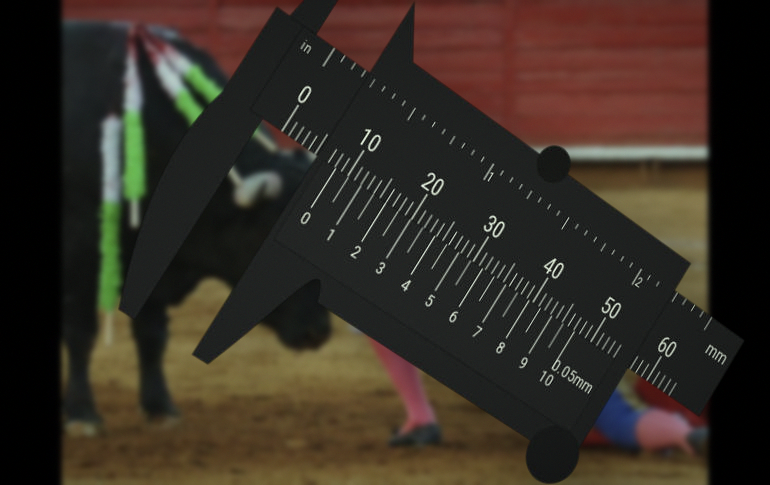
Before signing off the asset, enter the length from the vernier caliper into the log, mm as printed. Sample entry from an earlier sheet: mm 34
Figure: mm 8.2
